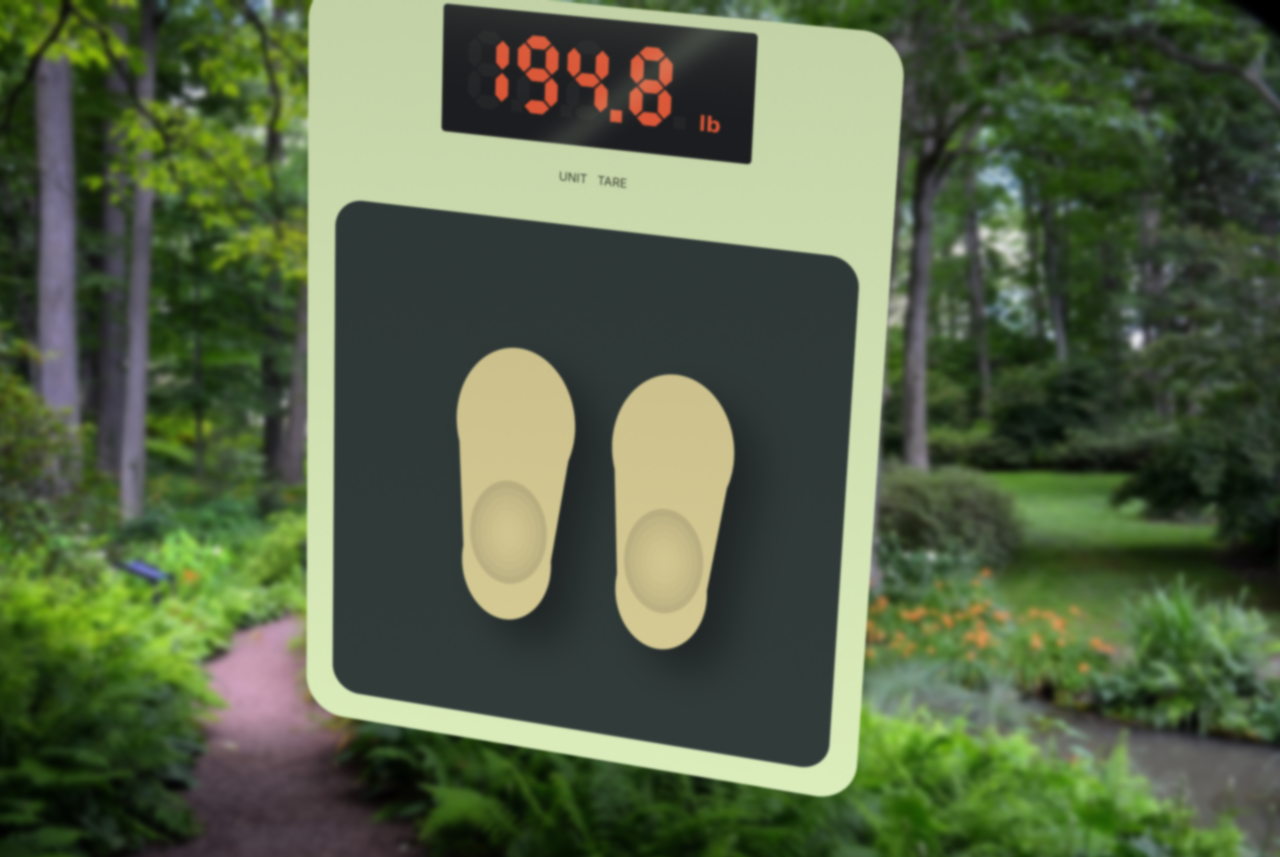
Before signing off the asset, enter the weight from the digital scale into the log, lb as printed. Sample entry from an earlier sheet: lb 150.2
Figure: lb 194.8
